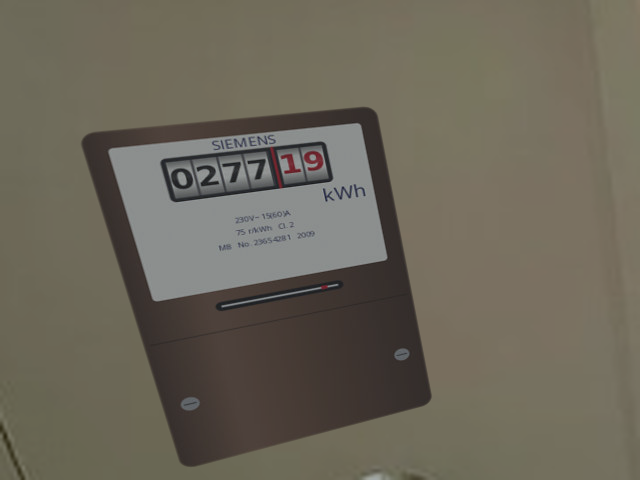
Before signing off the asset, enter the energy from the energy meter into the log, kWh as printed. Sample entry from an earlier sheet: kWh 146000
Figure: kWh 277.19
